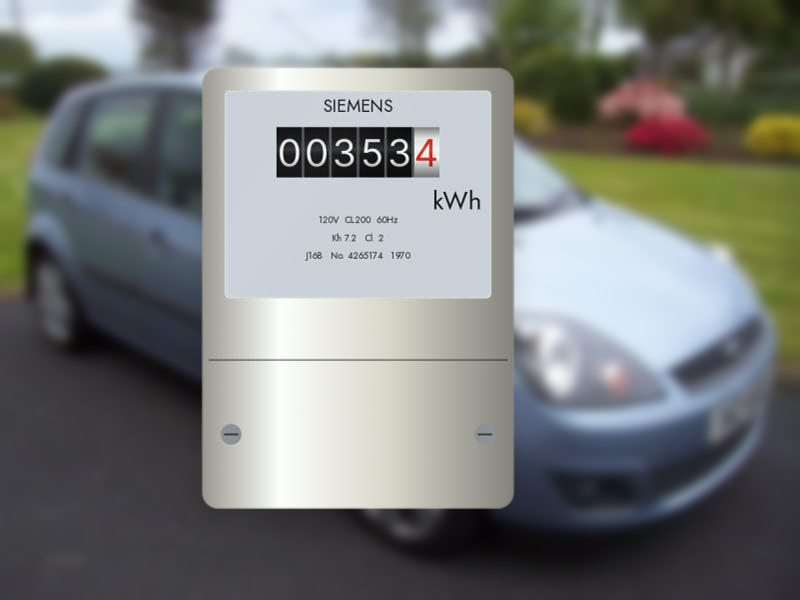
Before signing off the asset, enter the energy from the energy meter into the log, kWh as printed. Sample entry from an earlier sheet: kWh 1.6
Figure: kWh 353.4
